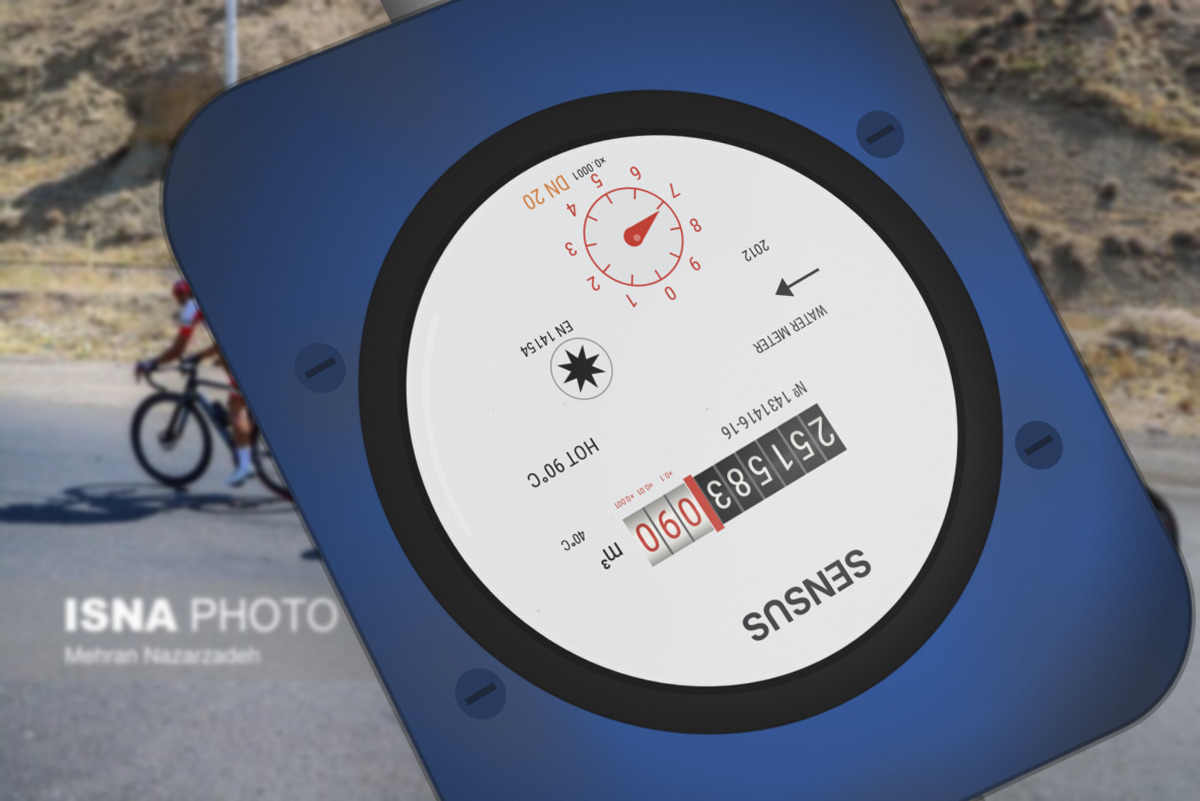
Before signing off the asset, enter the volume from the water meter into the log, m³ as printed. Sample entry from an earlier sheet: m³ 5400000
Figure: m³ 251583.0907
